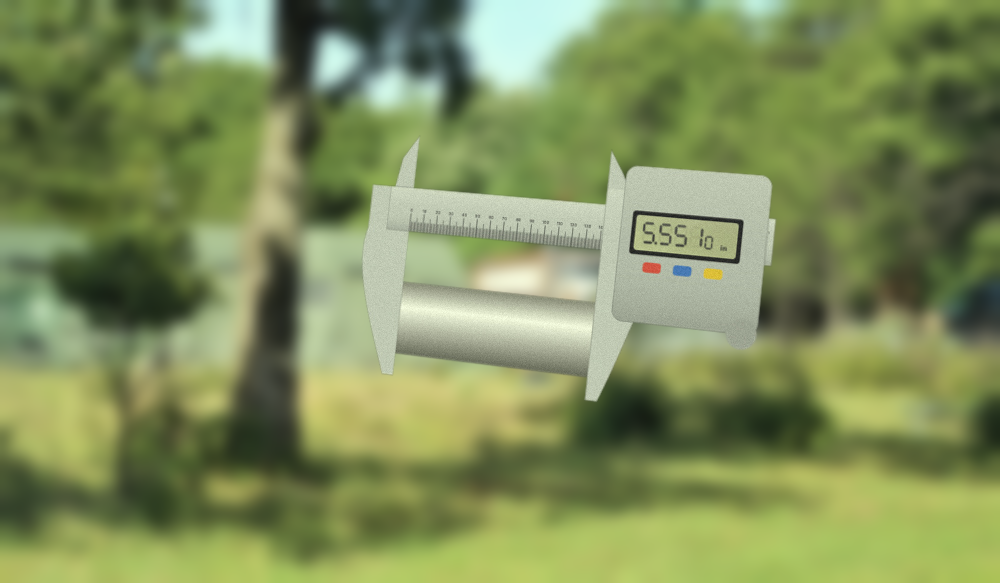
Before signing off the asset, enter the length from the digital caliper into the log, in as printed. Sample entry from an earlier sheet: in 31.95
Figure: in 5.5510
